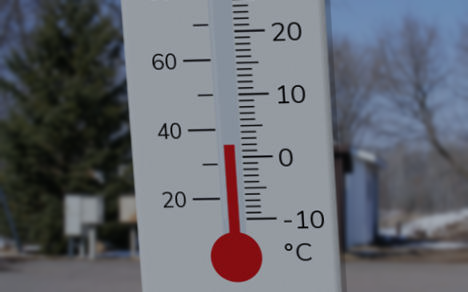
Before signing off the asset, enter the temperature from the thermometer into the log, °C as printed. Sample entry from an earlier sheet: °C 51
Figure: °C 2
